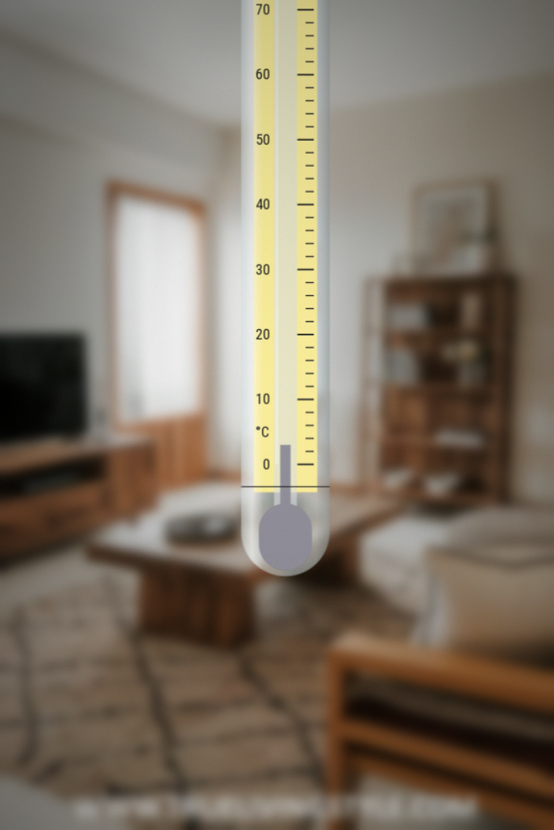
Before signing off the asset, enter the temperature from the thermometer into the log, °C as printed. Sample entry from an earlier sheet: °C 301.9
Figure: °C 3
